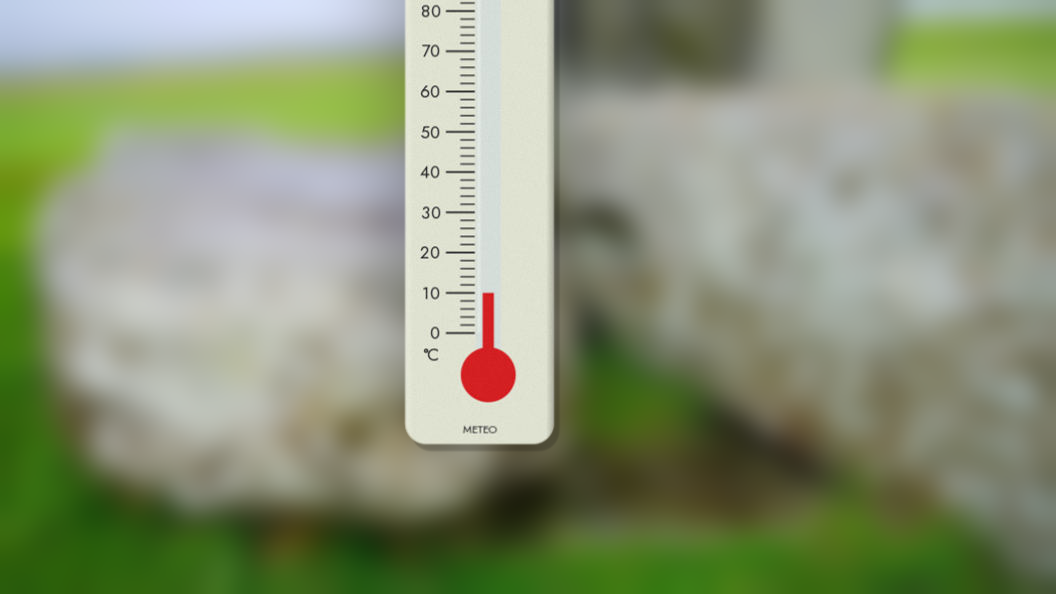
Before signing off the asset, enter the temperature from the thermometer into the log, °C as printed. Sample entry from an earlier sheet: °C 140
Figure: °C 10
